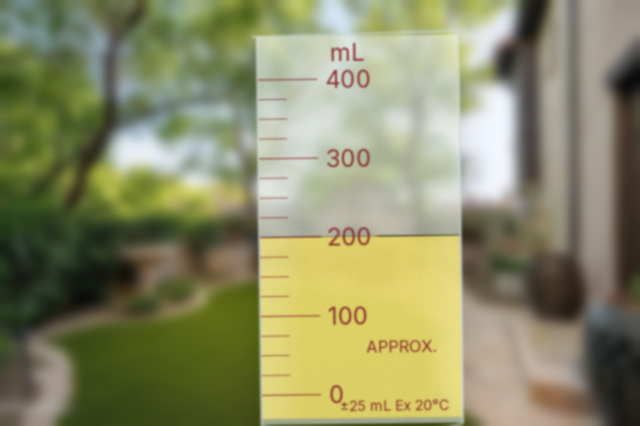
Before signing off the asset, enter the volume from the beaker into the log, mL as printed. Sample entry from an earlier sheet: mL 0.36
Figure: mL 200
